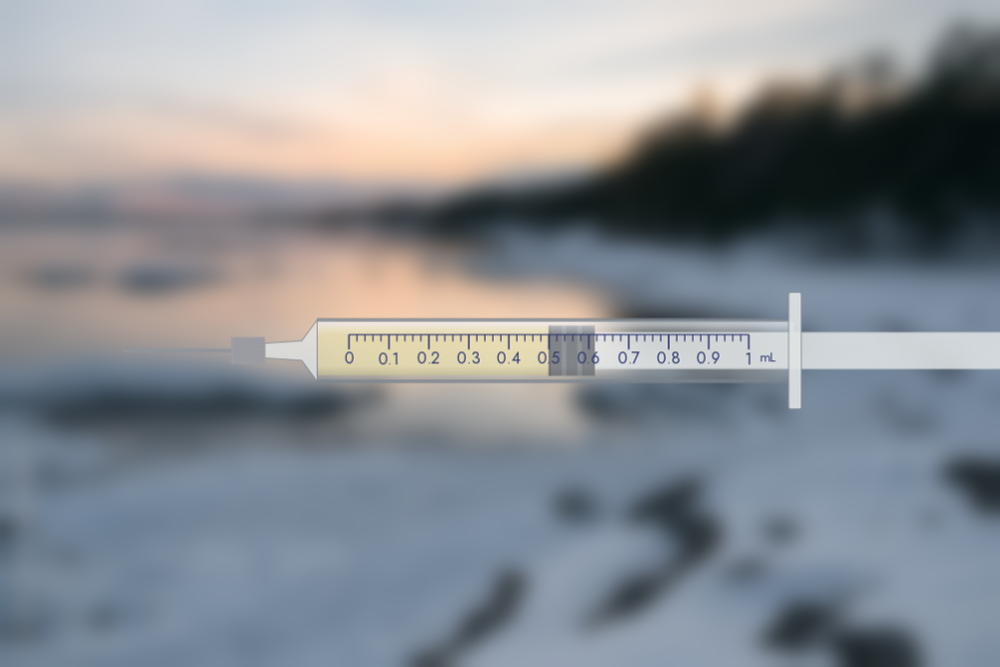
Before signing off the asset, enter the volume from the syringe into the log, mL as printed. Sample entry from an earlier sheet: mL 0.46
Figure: mL 0.5
